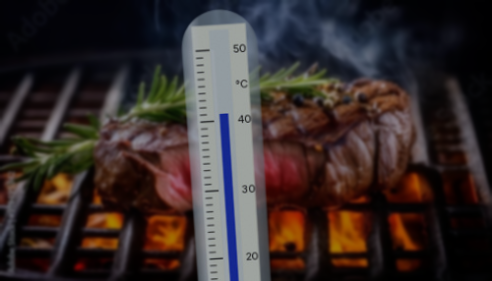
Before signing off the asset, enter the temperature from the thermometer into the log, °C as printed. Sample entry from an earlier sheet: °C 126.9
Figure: °C 41
